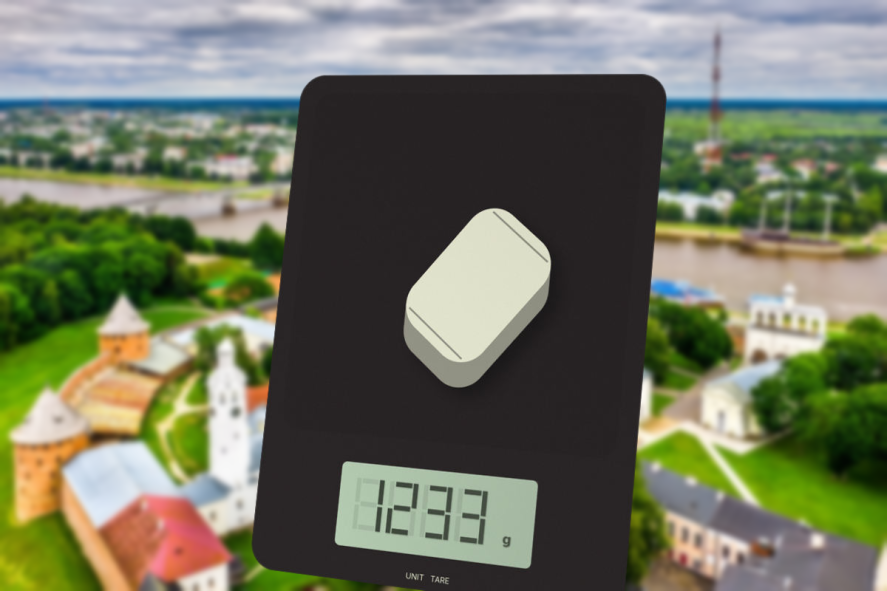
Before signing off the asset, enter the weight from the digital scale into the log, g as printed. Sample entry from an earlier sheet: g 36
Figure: g 1233
